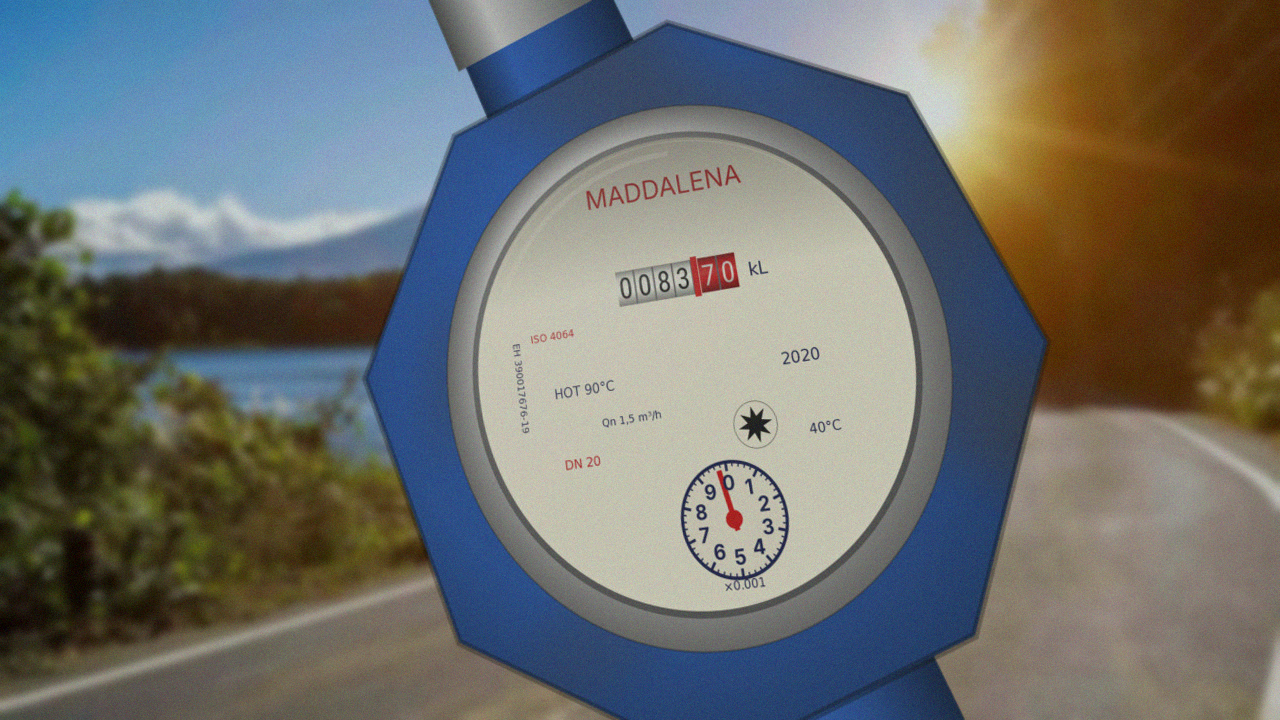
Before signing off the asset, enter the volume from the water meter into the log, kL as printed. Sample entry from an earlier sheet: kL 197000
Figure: kL 83.699
